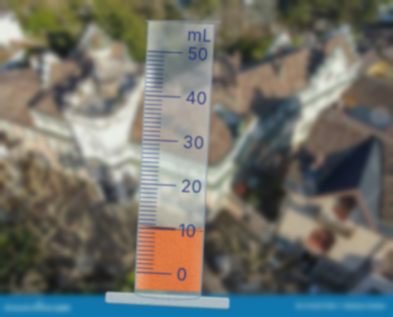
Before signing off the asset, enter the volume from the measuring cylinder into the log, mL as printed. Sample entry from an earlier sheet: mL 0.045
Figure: mL 10
